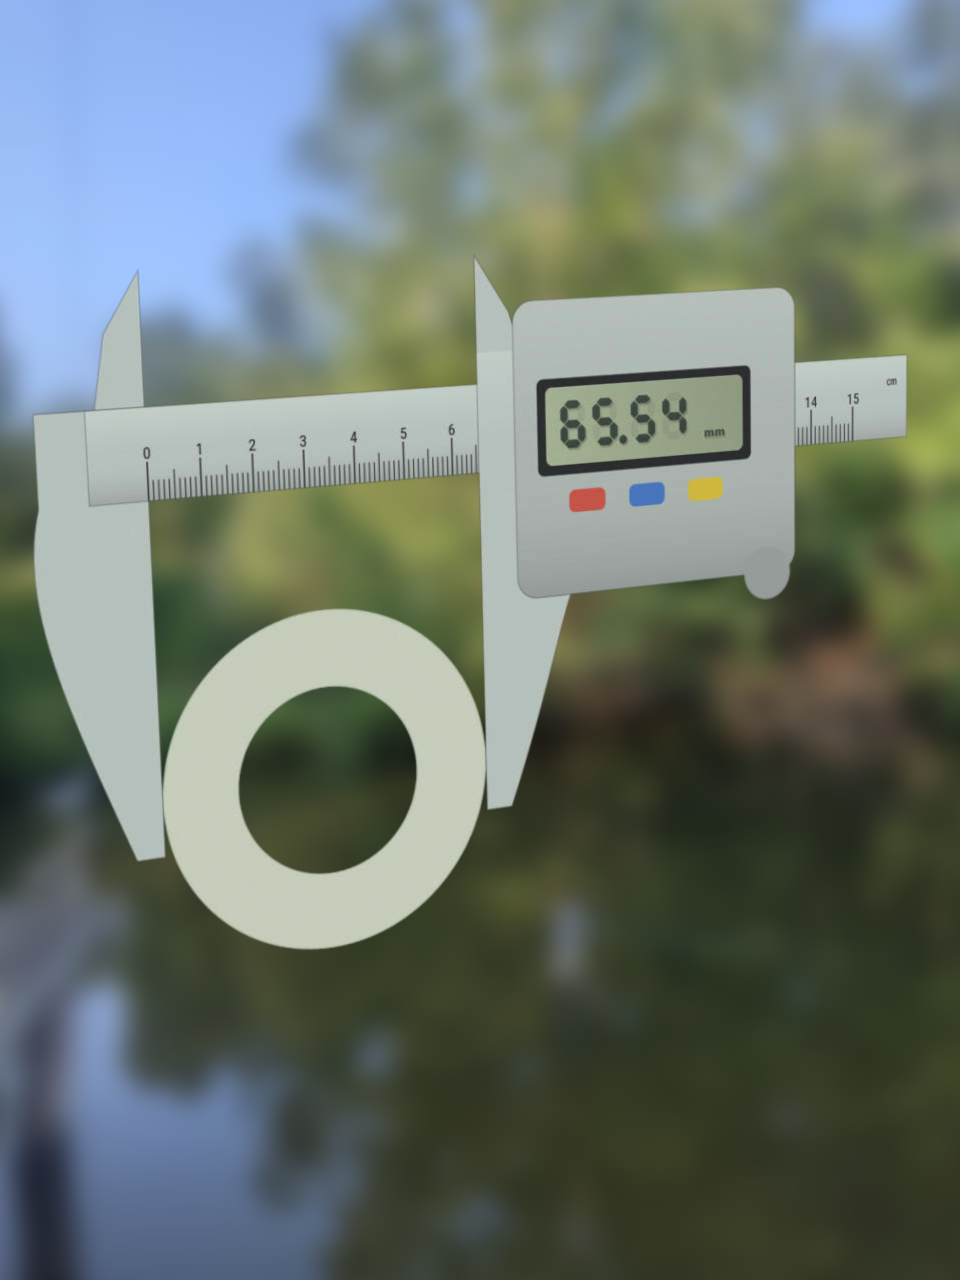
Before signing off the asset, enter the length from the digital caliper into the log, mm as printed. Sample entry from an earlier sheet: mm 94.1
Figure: mm 65.54
